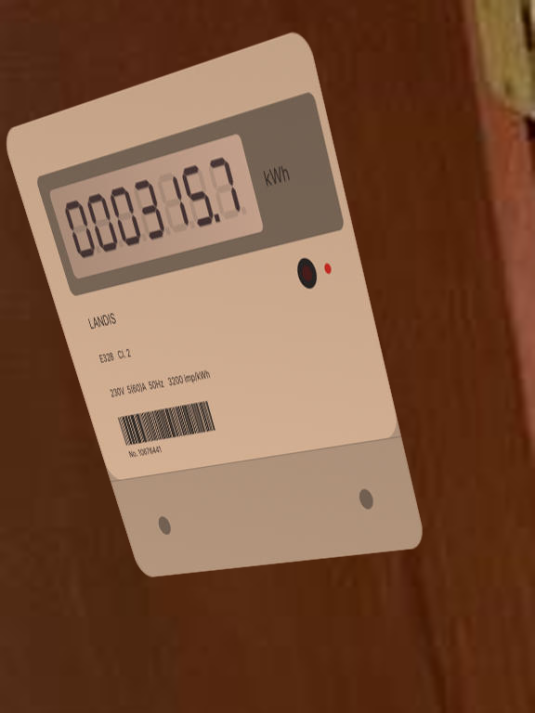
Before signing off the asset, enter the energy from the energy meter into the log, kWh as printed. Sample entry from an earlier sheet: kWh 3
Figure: kWh 315.7
